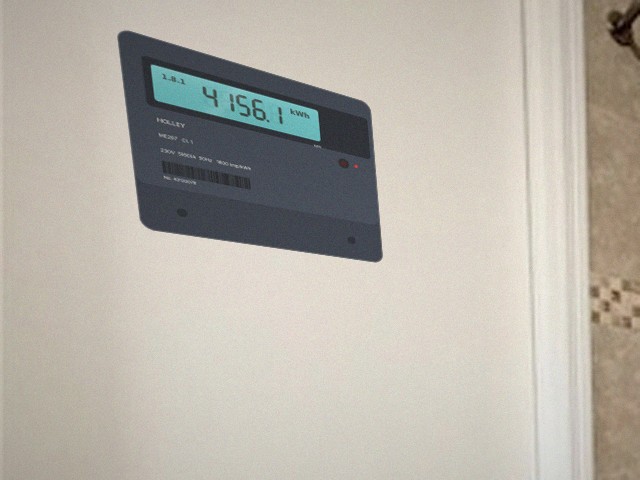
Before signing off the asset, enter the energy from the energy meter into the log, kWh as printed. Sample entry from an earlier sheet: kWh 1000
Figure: kWh 4156.1
